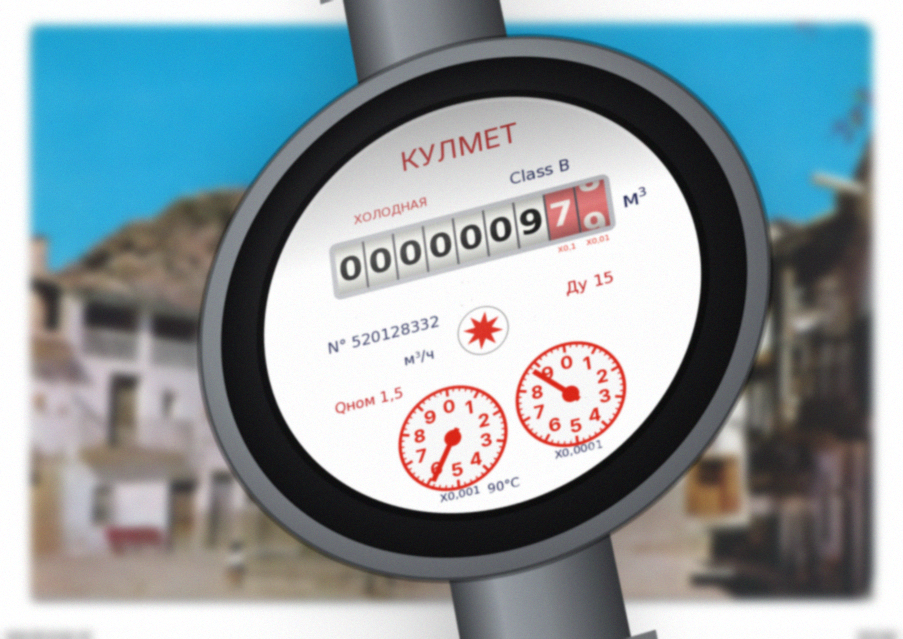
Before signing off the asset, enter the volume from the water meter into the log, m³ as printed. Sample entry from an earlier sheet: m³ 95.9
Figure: m³ 9.7858
